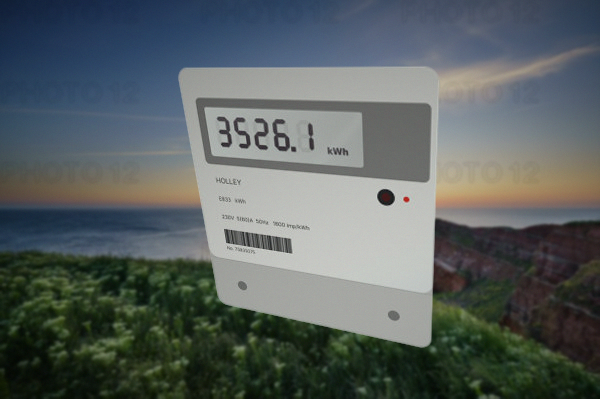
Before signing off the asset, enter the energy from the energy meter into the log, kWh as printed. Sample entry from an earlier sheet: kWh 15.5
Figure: kWh 3526.1
